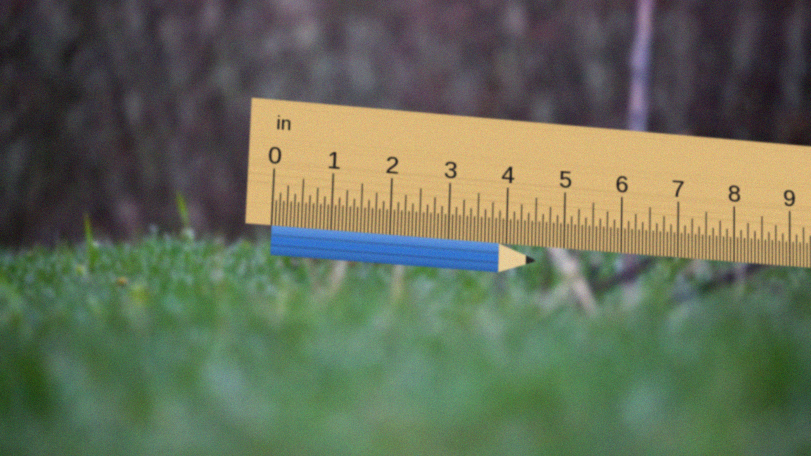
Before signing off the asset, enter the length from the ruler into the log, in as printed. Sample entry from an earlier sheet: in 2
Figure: in 4.5
